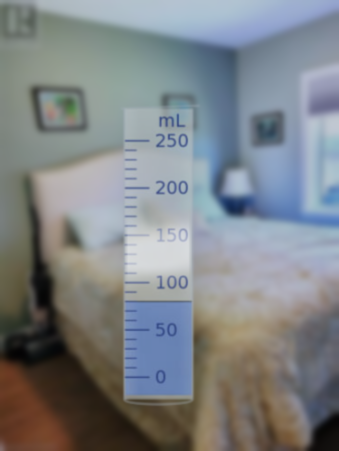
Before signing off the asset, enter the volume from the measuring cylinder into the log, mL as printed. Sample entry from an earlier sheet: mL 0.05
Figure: mL 80
